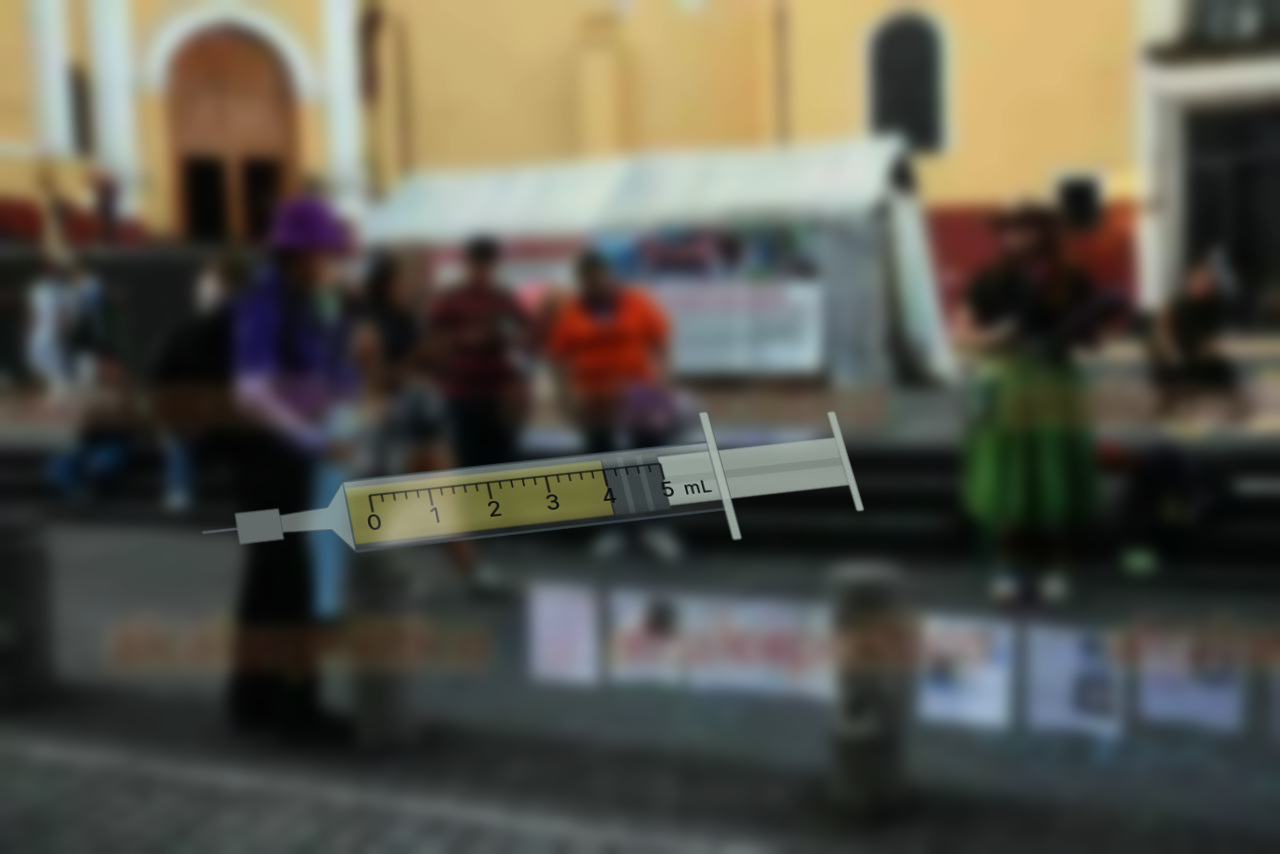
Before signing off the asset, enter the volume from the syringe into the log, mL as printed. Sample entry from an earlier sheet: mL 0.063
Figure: mL 4
